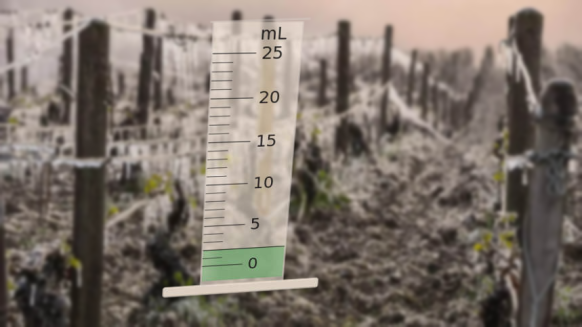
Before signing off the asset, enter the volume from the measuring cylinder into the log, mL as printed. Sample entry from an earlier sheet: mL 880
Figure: mL 2
